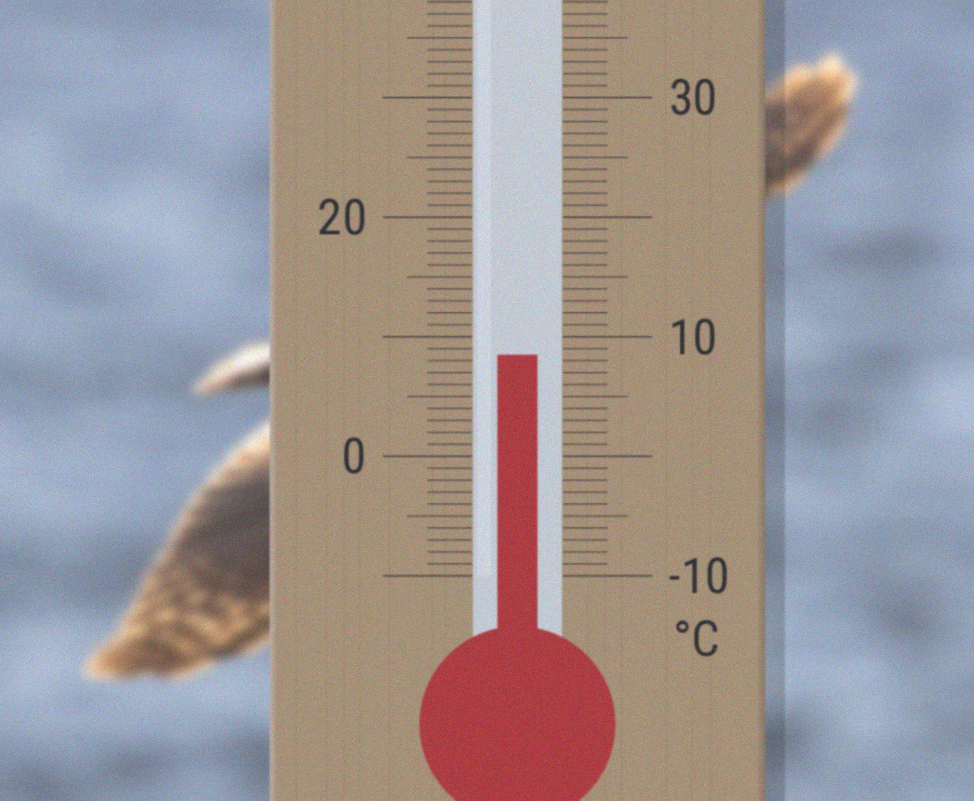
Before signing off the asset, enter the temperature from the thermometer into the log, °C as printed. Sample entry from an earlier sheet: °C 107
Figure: °C 8.5
